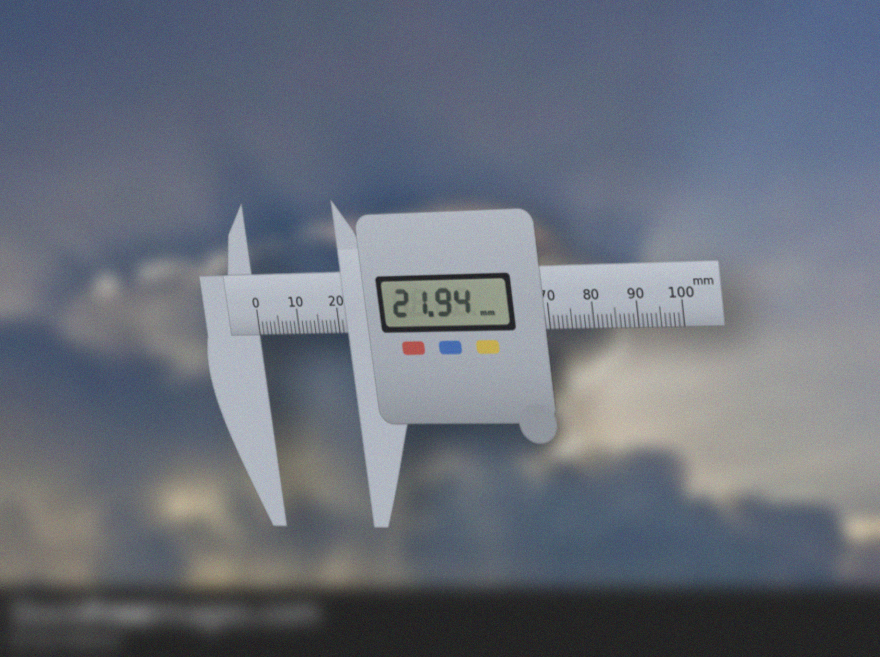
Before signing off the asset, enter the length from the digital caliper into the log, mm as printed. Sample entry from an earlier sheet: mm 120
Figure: mm 21.94
